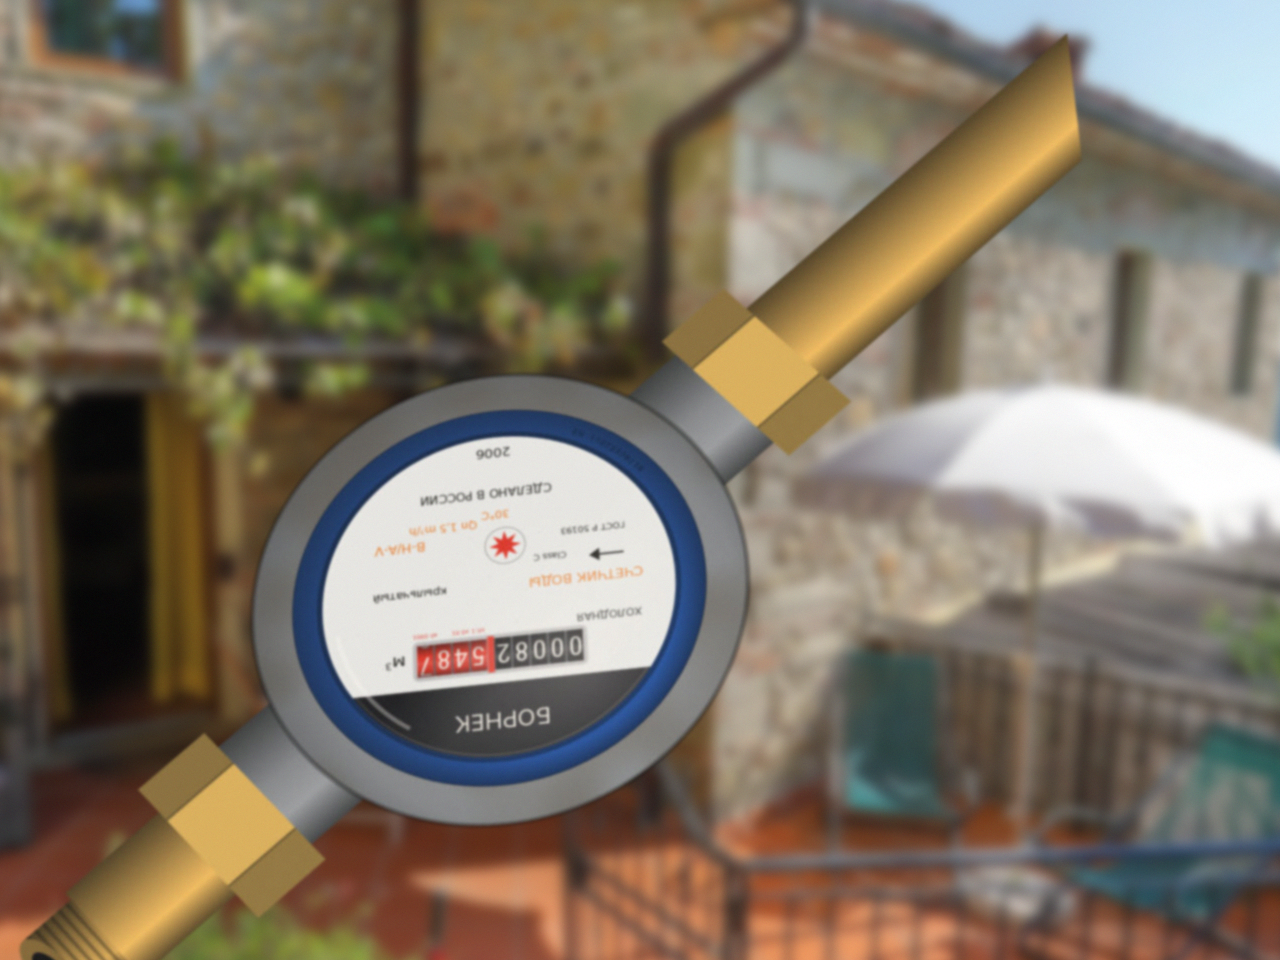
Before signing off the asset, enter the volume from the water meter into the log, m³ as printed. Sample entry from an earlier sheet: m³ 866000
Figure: m³ 82.5487
